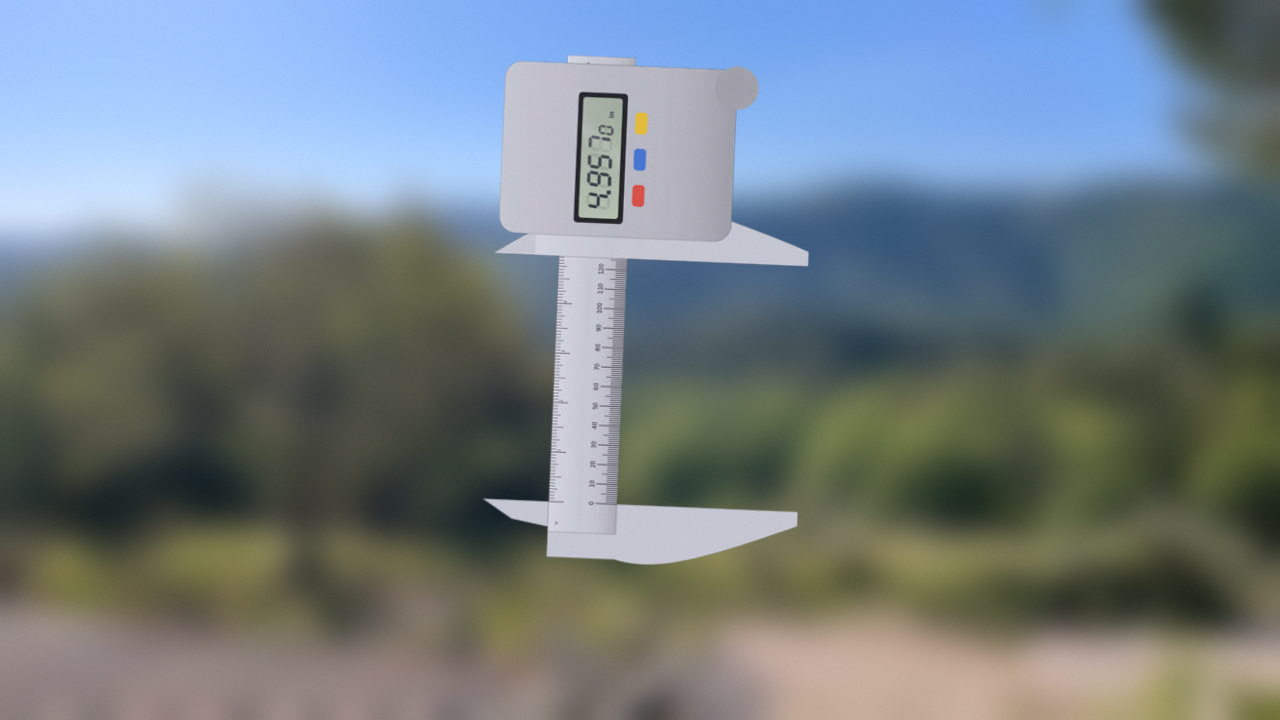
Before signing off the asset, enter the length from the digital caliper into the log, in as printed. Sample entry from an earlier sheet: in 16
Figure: in 4.9570
